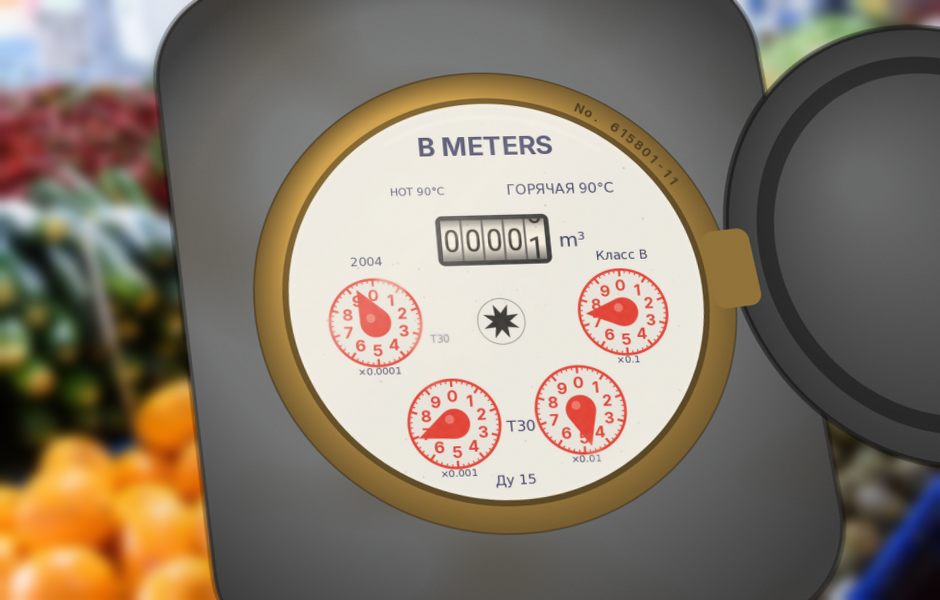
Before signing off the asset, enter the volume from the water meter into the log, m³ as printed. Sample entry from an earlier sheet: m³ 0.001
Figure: m³ 0.7469
